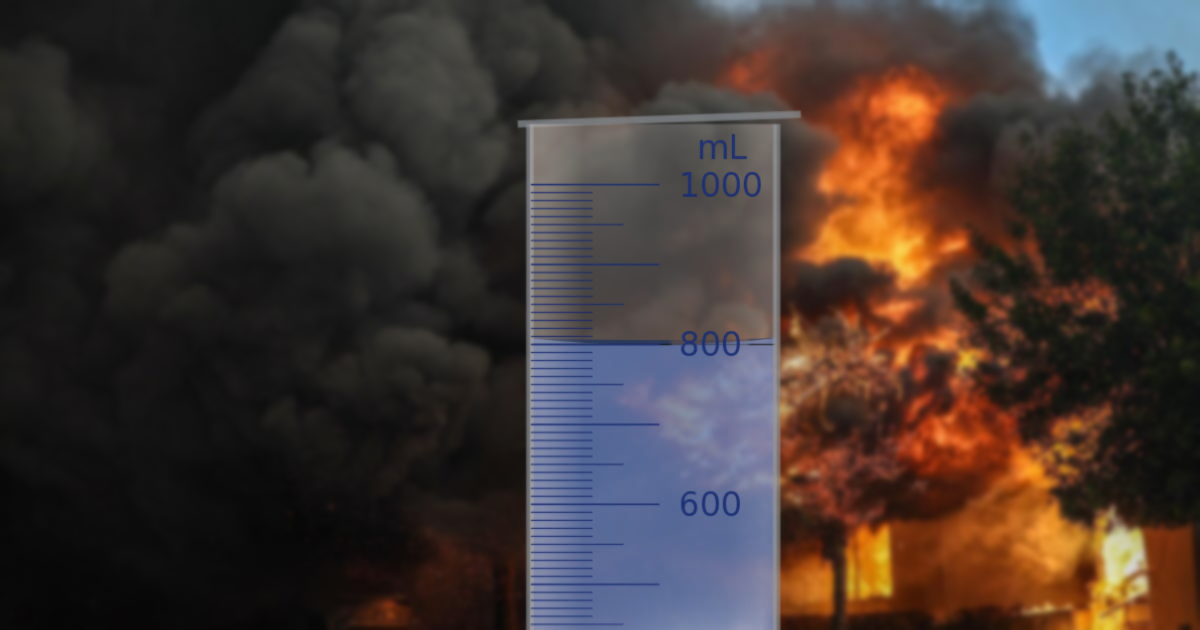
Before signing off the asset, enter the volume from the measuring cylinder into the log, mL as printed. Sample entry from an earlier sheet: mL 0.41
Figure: mL 800
